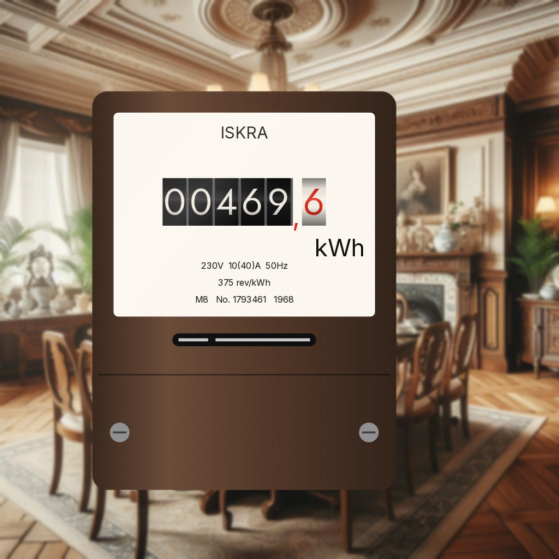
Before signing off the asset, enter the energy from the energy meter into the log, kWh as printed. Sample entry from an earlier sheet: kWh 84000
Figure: kWh 469.6
